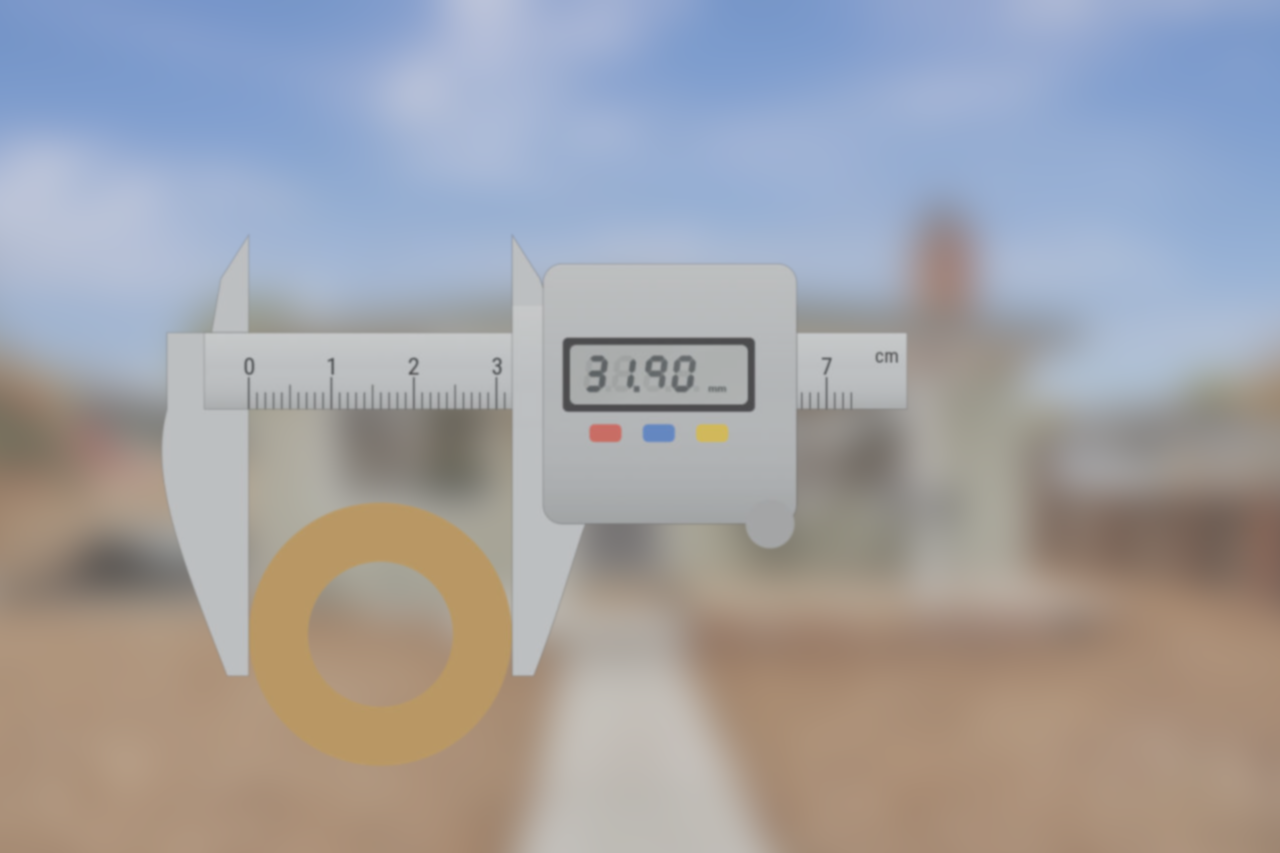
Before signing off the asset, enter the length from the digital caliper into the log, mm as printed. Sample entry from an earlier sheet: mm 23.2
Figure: mm 31.90
